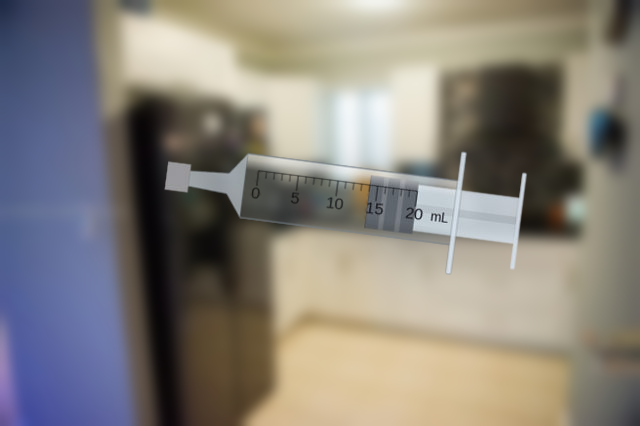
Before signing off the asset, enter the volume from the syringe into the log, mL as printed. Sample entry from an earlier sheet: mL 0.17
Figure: mL 14
